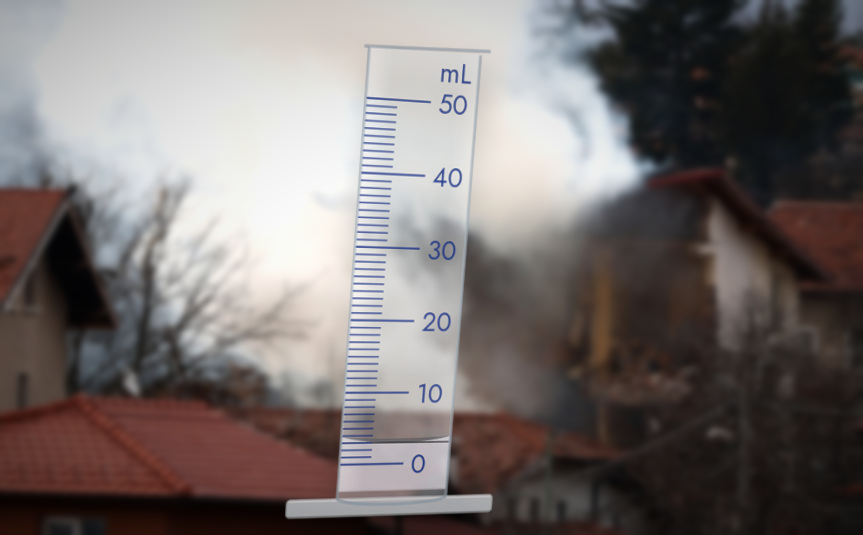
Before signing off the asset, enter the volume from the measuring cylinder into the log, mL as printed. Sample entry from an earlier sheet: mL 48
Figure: mL 3
